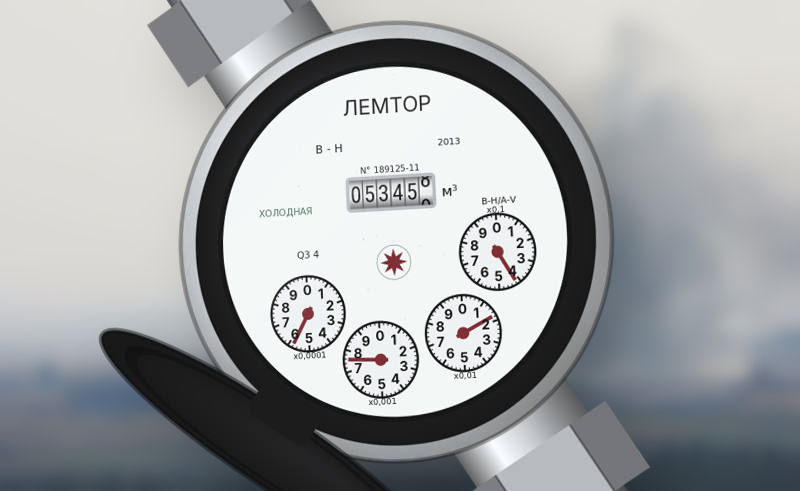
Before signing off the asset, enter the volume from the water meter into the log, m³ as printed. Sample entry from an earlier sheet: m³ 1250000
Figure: m³ 53458.4175
